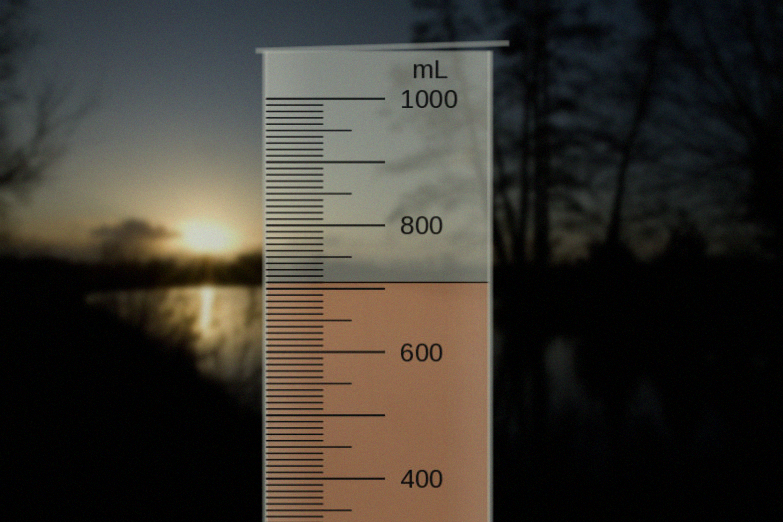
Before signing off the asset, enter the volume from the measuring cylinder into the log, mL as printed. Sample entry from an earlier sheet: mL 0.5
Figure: mL 710
